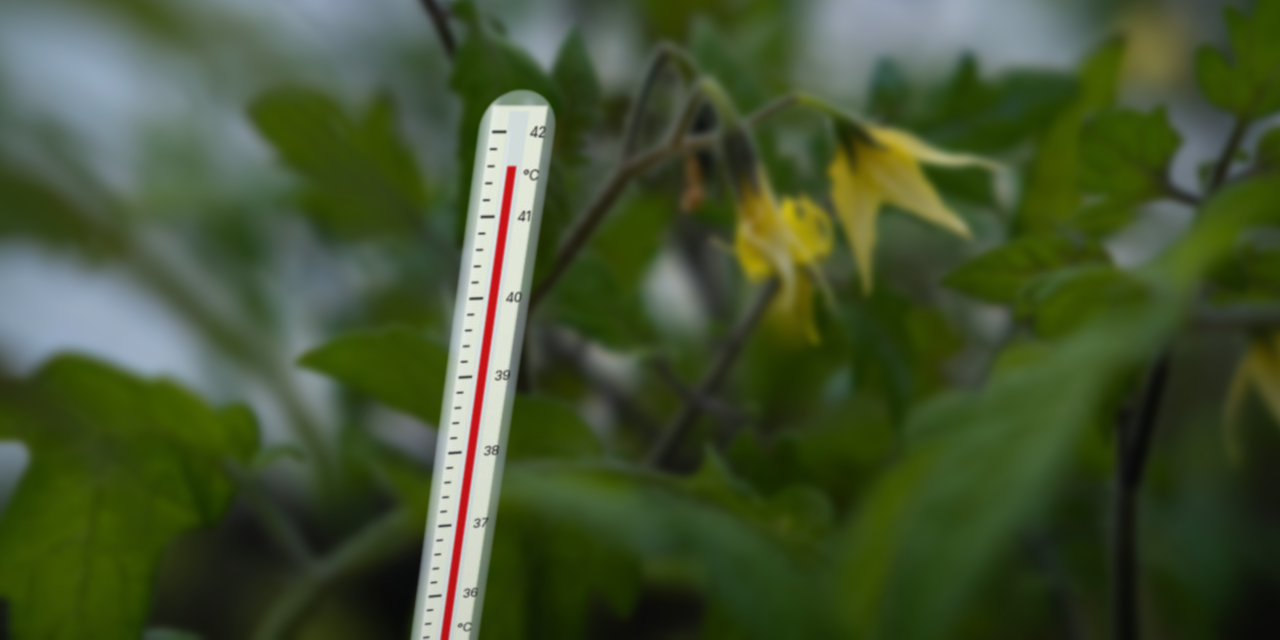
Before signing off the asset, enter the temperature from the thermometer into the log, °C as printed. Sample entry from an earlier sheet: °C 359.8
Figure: °C 41.6
